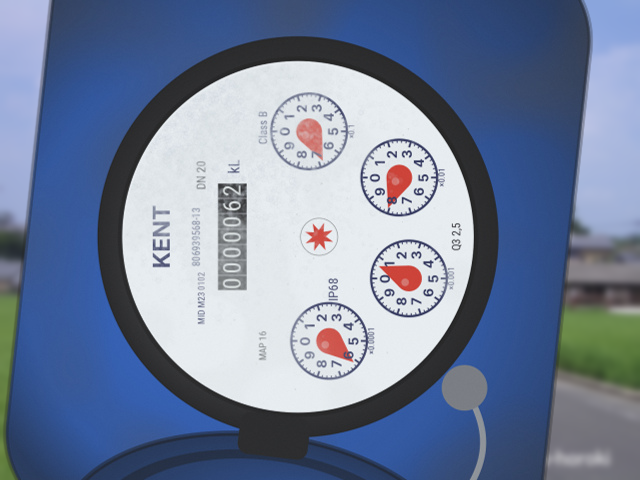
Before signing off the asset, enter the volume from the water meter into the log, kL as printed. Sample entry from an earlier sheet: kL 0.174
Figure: kL 62.6806
